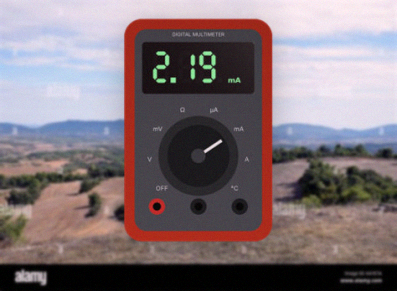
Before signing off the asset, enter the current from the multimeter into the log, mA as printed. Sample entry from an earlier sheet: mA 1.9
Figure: mA 2.19
